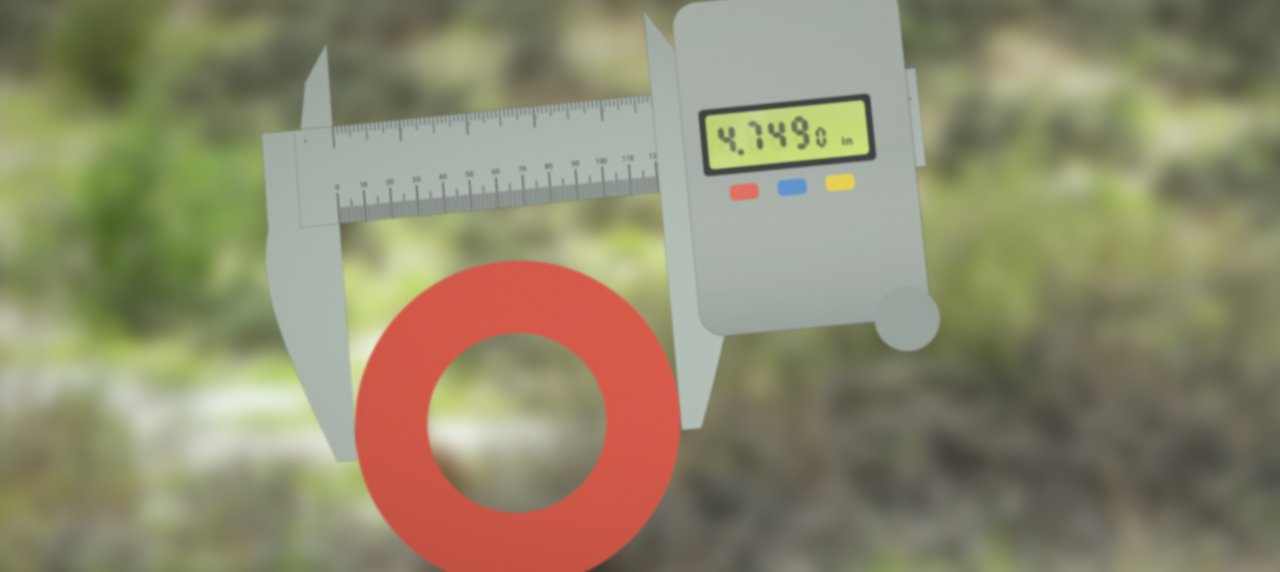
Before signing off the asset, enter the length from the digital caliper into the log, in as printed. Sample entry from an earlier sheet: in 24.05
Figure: in 4.7490
